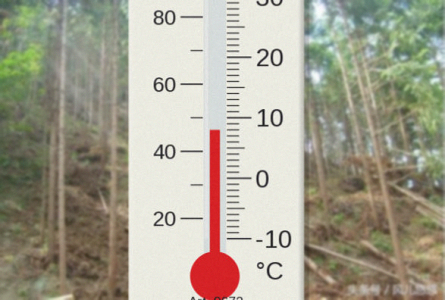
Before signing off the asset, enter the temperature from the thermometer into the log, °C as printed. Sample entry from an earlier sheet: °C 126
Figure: °C 8
